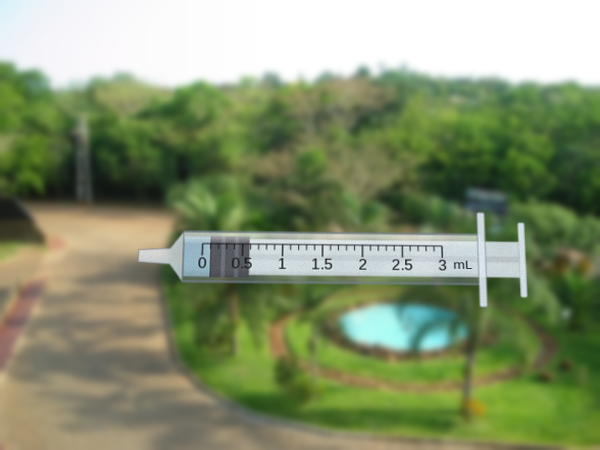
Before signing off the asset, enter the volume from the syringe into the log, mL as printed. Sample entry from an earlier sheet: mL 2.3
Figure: mL 0.1
